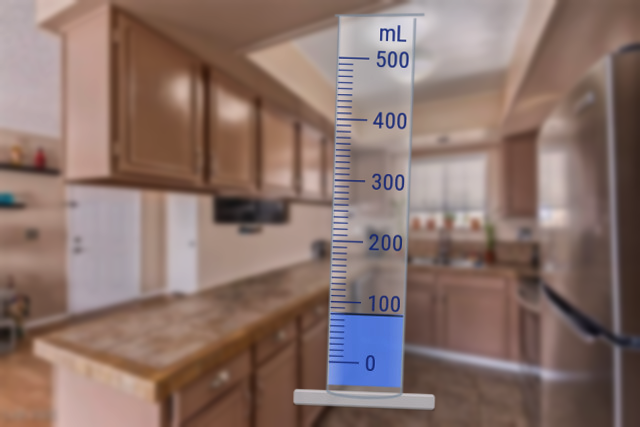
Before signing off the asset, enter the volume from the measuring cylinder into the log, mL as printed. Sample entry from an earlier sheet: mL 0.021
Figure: mL 80
